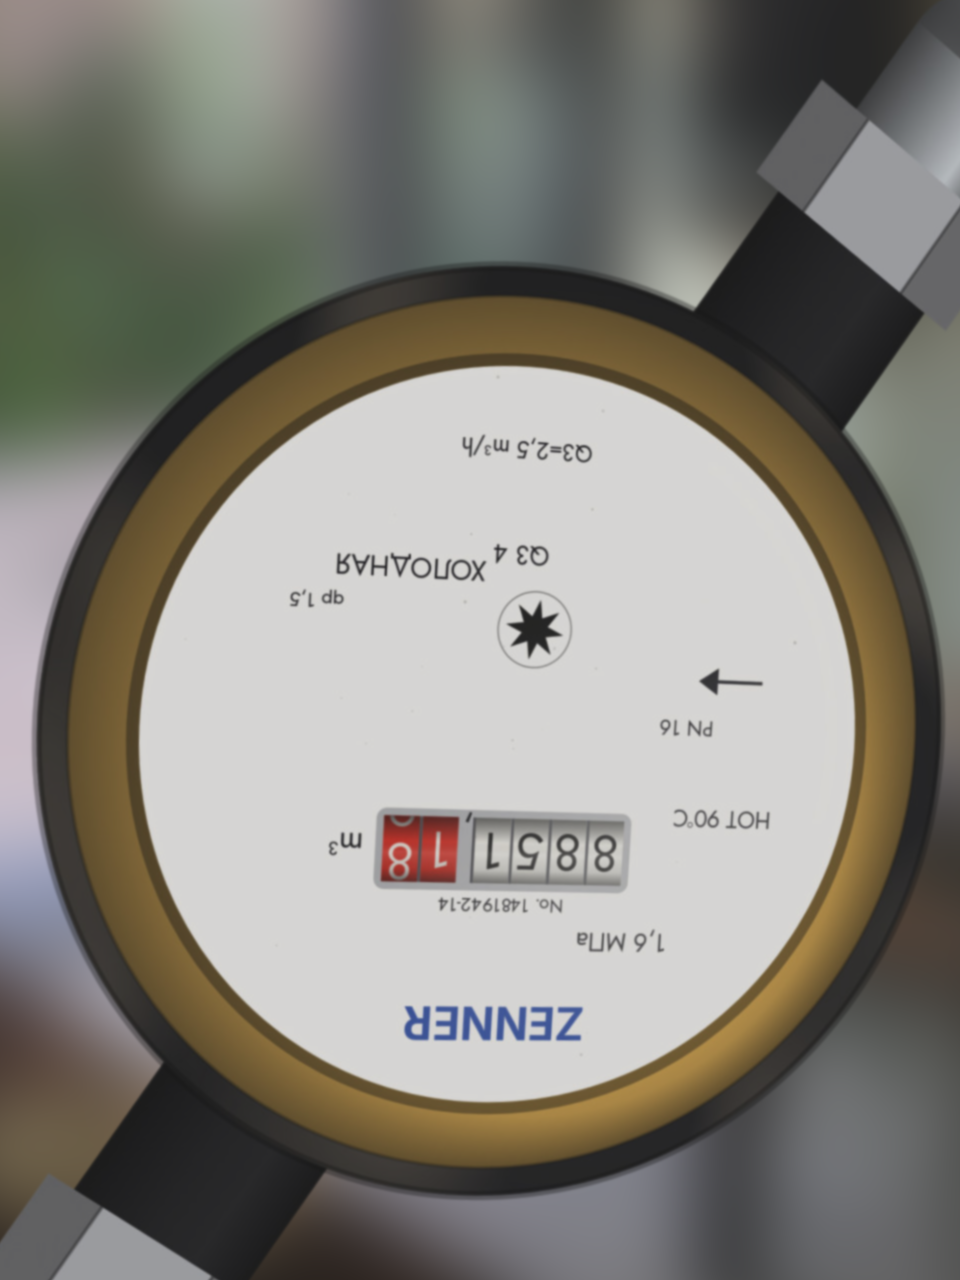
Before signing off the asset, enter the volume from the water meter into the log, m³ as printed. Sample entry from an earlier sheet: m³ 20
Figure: m³ 8851.18
